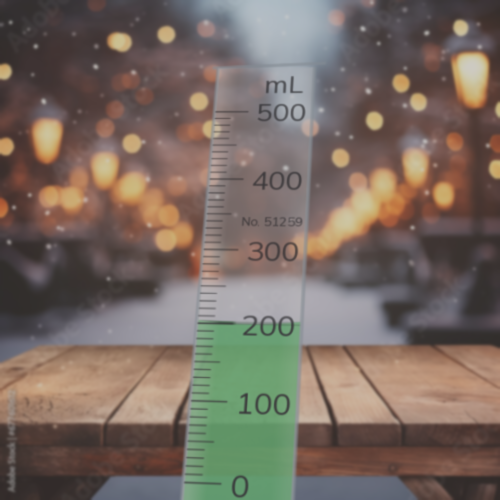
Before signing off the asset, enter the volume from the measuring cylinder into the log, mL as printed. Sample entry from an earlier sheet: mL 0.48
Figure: mL 200
